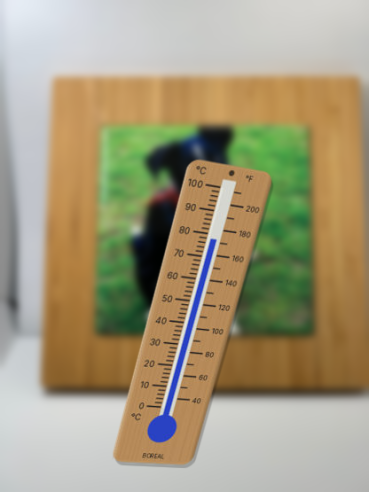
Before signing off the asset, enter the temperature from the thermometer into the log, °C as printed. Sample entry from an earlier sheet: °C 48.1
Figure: °C 78
